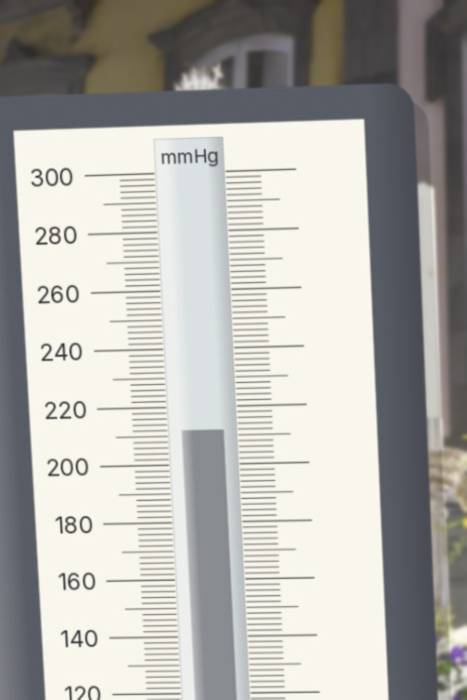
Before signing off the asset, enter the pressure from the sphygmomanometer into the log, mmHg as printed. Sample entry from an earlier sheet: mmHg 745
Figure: mmHg 212
